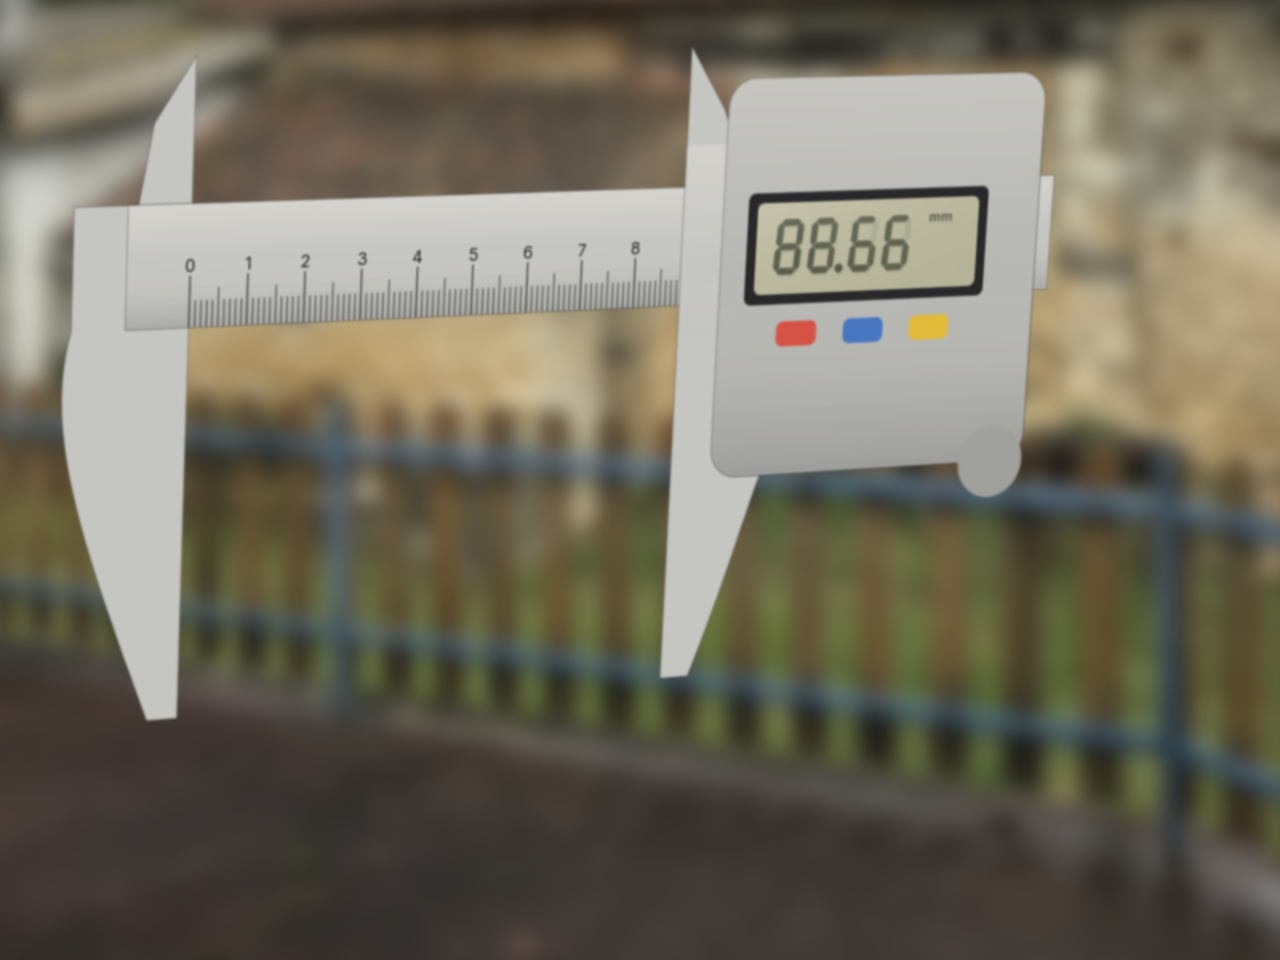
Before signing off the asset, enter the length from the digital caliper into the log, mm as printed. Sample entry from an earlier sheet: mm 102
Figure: mm 88.66
